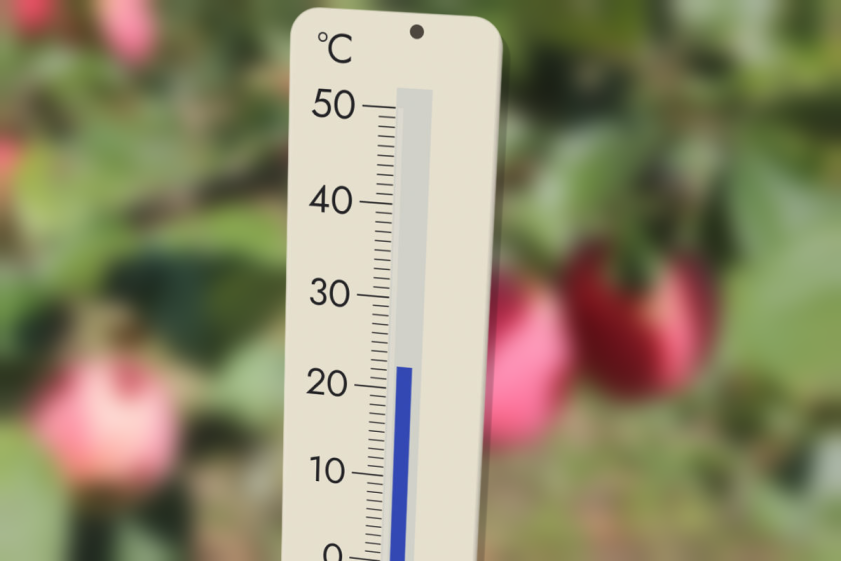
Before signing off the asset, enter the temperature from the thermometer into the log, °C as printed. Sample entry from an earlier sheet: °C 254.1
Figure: °C 22.5
